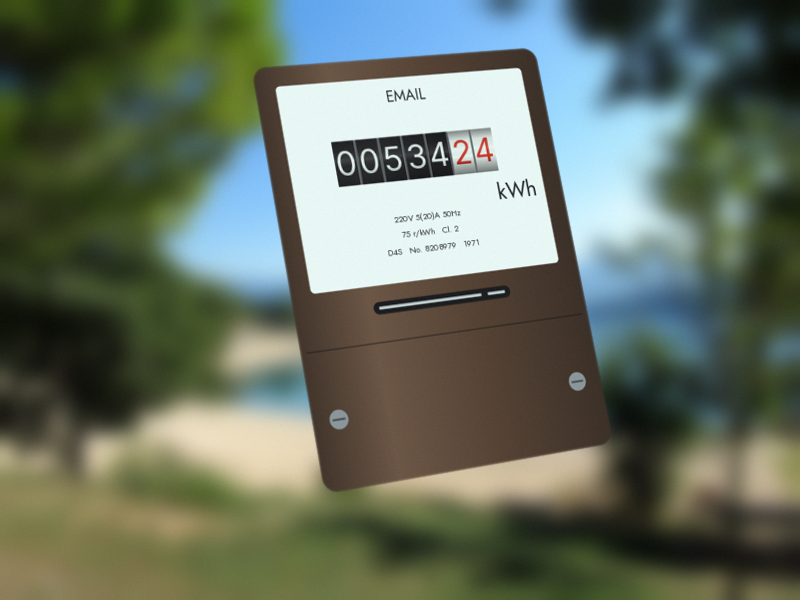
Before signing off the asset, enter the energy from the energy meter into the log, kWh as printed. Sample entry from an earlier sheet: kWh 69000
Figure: kWh 534.24
